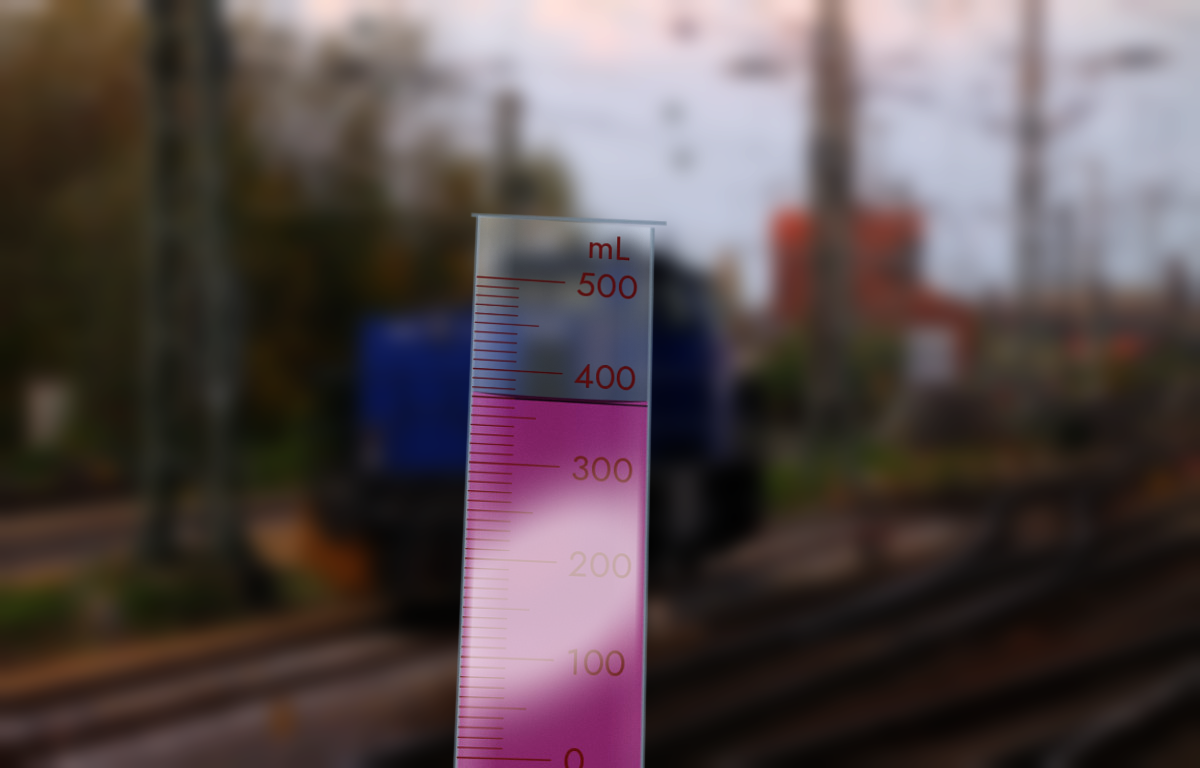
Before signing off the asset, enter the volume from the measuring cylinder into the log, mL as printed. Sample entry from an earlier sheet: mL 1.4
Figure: mL 370
